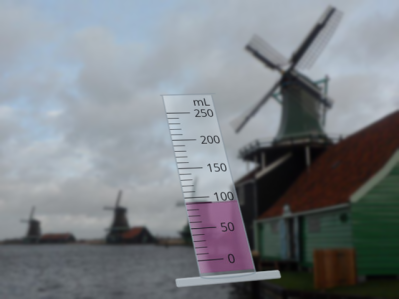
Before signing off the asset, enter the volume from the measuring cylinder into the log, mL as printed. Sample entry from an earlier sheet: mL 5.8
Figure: mL 90
